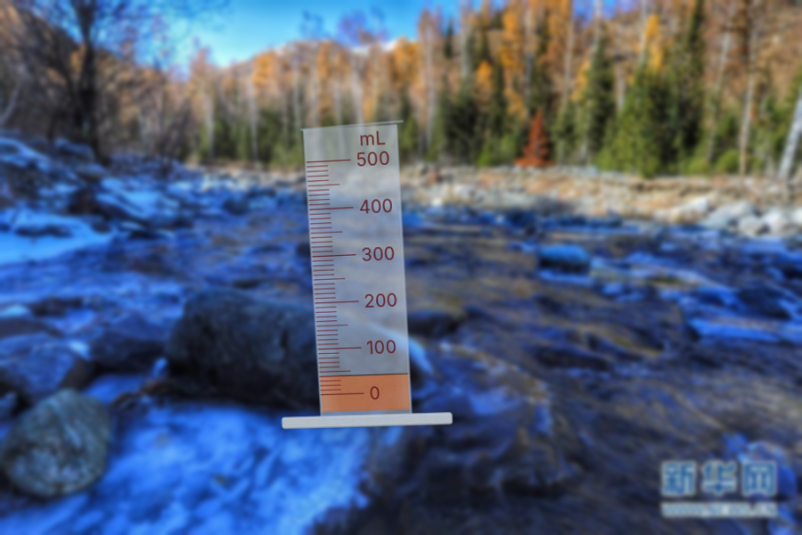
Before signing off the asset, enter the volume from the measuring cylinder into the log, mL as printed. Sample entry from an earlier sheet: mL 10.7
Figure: mL 40
